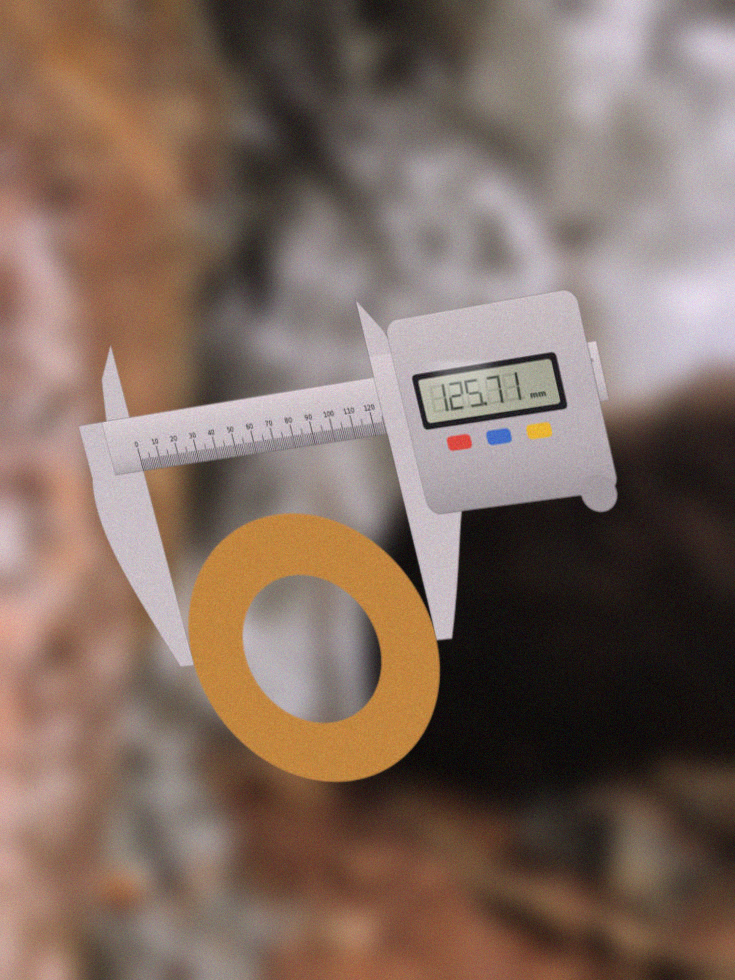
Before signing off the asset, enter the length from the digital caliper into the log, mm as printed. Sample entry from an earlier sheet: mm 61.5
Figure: mm 125.71
